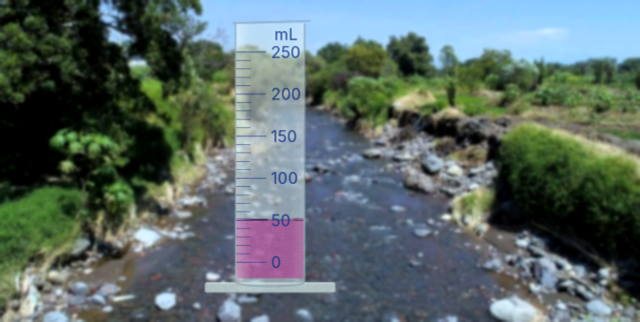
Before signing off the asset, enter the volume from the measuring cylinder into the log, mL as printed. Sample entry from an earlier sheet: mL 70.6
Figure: mL 50
